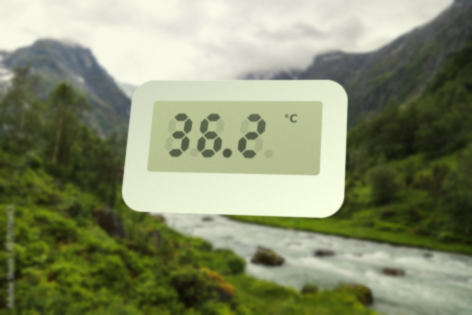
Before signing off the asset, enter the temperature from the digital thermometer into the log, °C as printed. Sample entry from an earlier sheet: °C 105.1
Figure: °C 36.2
